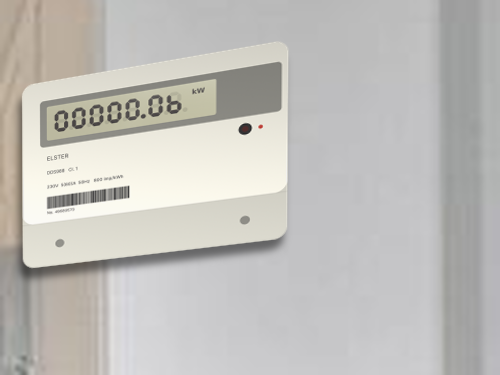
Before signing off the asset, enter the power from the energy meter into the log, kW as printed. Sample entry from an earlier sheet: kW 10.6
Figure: kW 0.06
